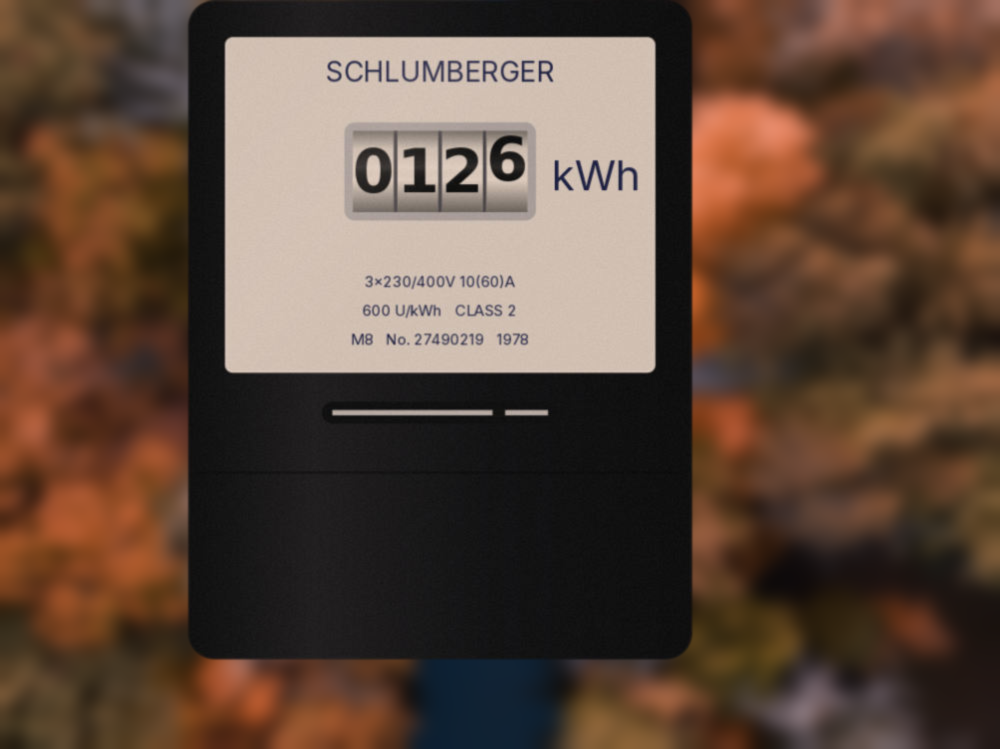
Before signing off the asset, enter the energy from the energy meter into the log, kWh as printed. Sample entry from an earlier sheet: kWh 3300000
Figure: kWh 126
